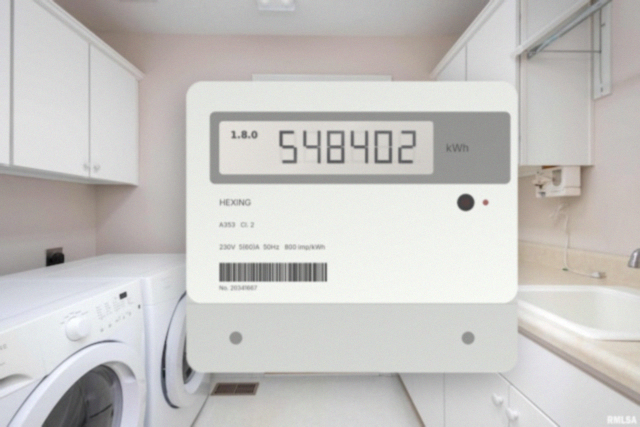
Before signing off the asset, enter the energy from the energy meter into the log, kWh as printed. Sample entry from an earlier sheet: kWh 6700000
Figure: kWh 548402
